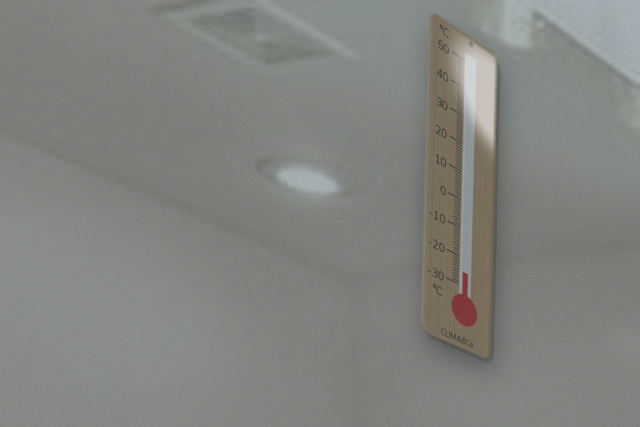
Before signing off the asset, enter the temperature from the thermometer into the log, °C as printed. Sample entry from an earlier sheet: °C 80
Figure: °C -25
